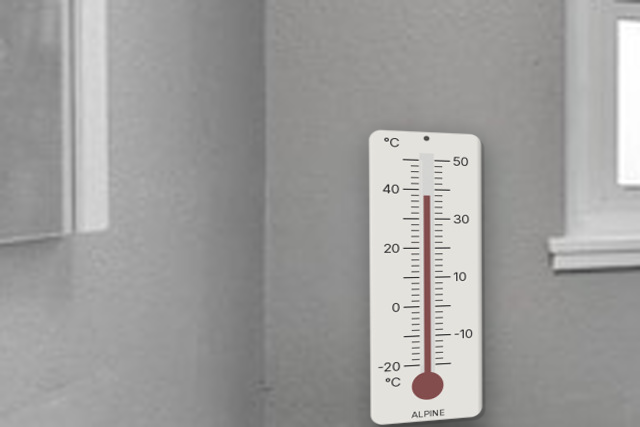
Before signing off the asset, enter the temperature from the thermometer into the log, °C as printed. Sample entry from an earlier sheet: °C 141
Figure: °C 38
